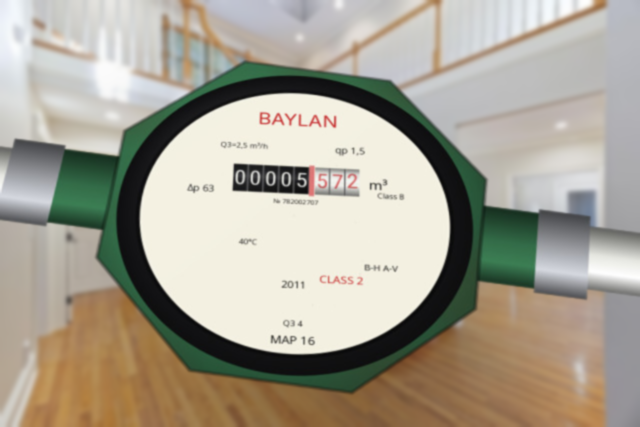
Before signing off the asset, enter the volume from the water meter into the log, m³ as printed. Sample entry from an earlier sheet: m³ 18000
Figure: m³ 5.572
